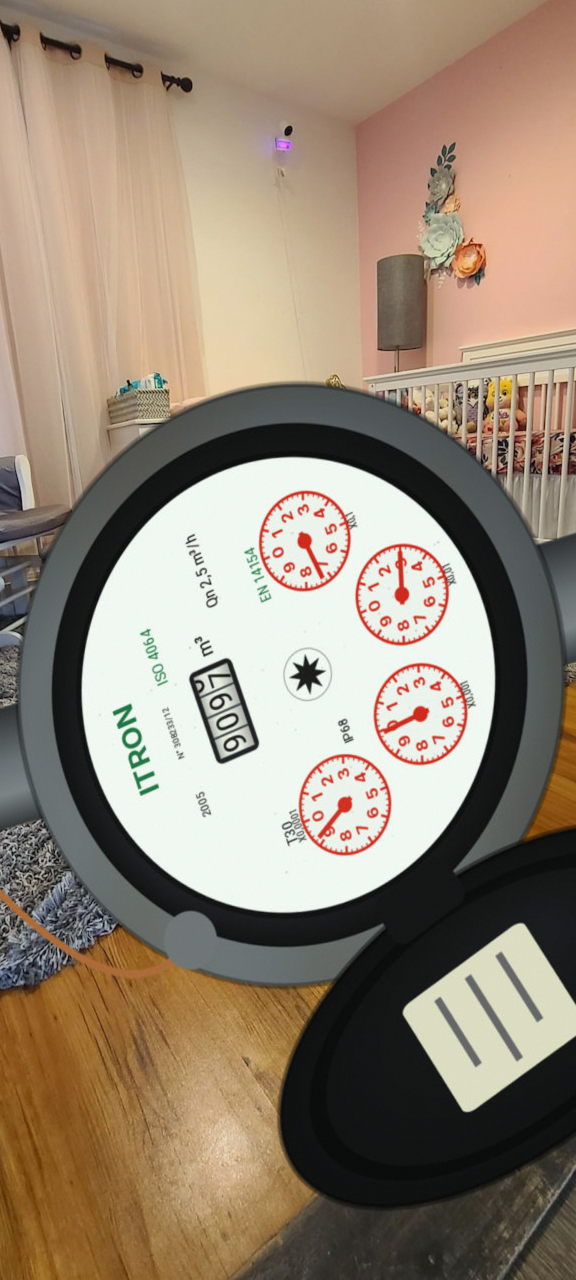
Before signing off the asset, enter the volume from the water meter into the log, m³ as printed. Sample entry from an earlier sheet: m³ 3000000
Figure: m³ 9096.7299
